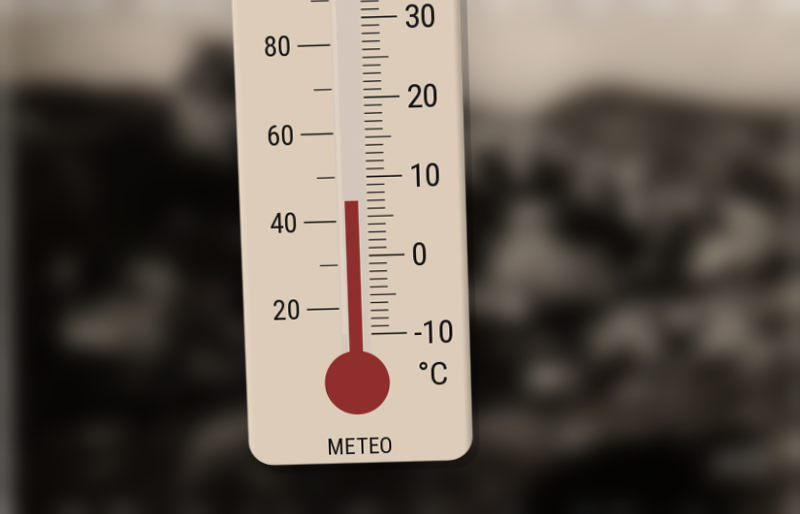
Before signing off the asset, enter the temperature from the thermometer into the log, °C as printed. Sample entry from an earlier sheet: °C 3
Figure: °C 7
